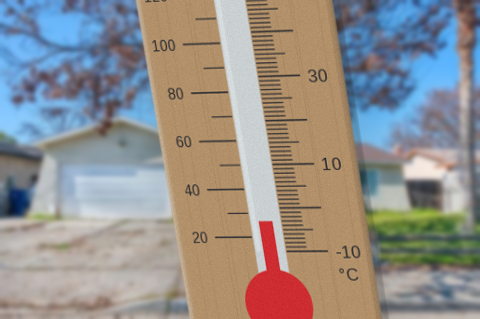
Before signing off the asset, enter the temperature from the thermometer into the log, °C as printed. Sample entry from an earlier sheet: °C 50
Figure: °C -3
